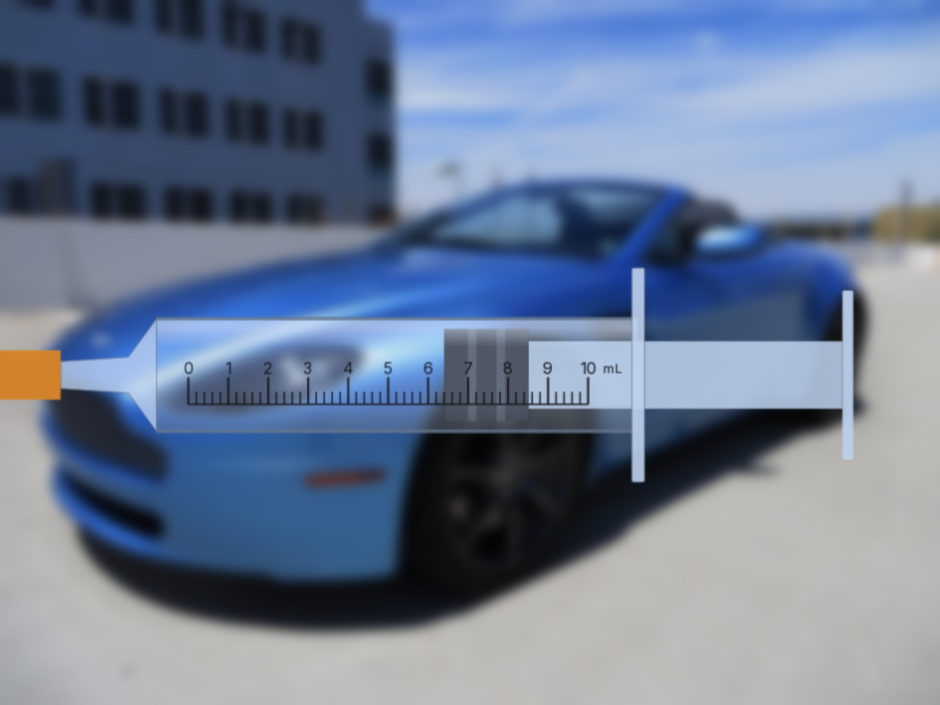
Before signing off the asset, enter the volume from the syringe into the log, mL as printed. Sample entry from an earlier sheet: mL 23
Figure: mL 6.4
